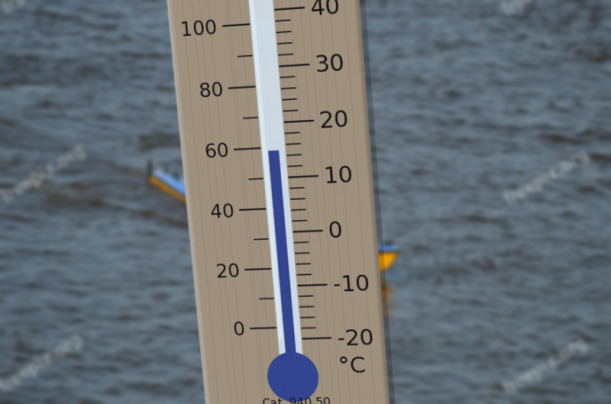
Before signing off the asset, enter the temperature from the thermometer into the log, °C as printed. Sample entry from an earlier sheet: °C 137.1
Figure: °C 15
